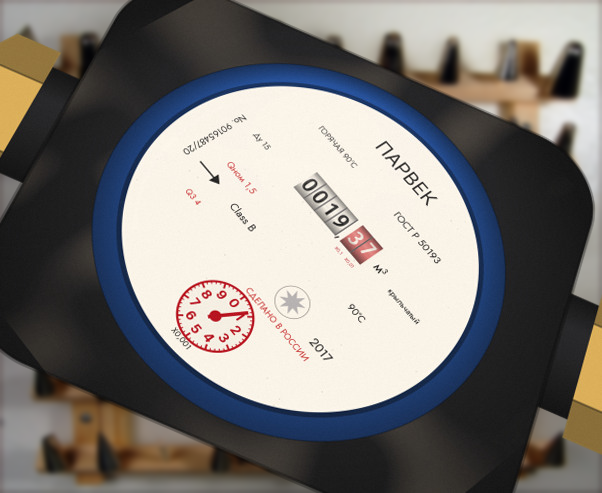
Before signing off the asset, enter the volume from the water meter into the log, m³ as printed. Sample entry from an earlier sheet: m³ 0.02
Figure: m³ 19.370
